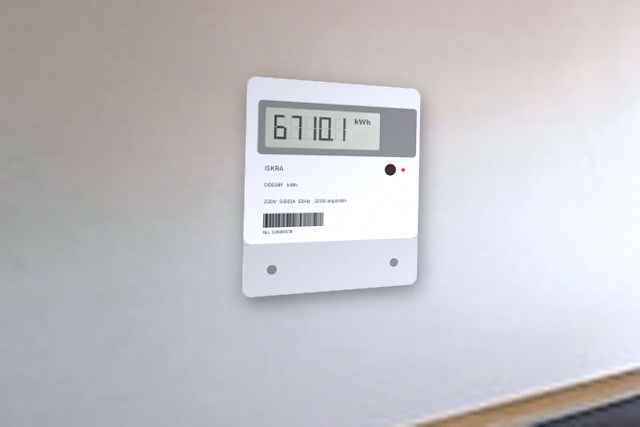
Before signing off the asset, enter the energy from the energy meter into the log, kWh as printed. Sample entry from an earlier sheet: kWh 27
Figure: kWh 6710.1
